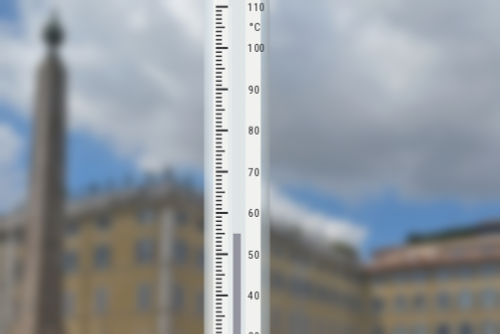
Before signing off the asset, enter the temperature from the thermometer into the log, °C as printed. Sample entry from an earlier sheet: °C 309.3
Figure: °C 55
